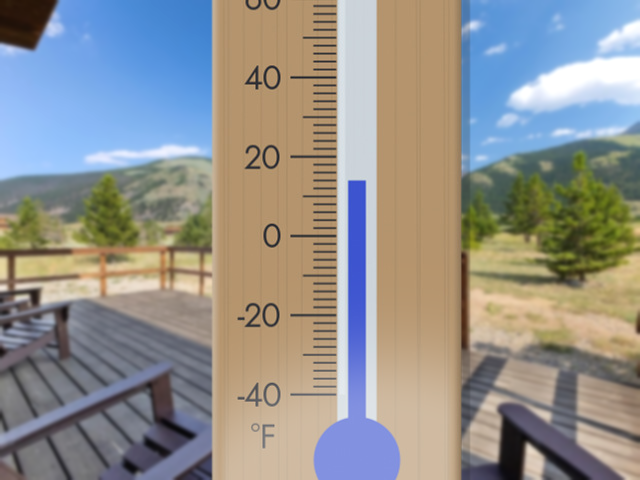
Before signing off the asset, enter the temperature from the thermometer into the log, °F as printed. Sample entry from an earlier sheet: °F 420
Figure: °F 14
